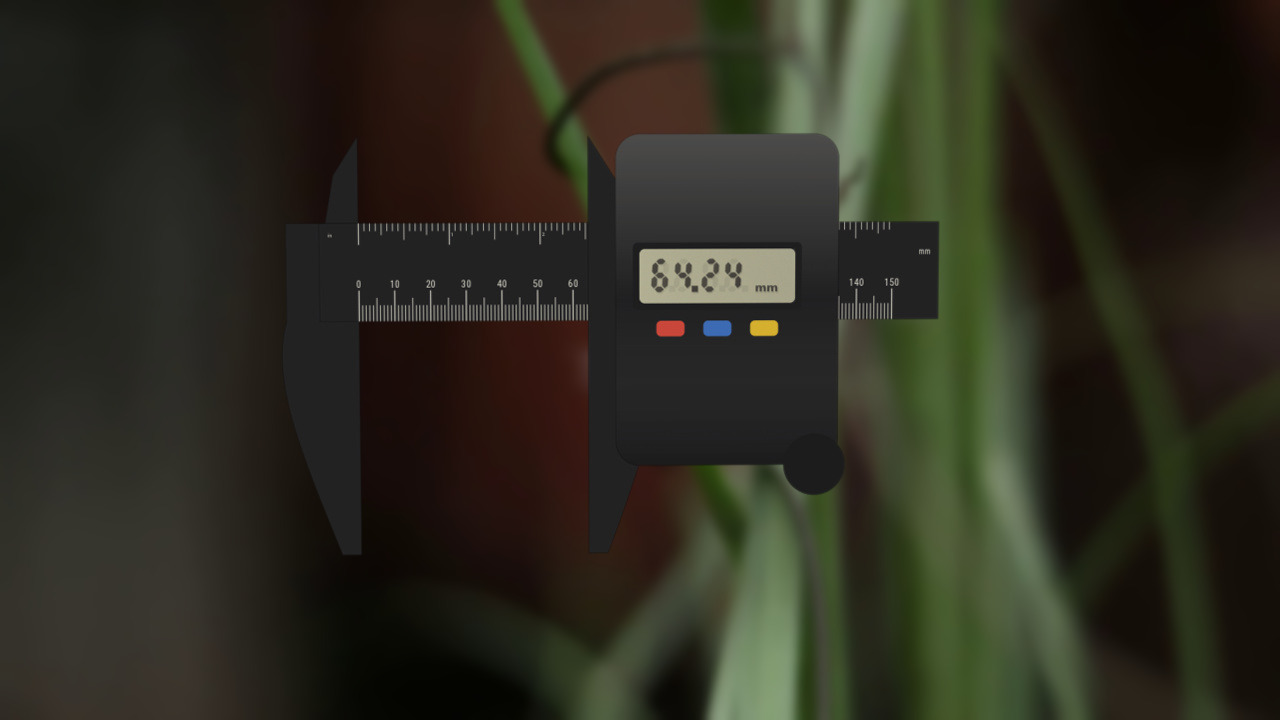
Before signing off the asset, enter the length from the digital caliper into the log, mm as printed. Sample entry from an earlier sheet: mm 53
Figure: mm 64.24
